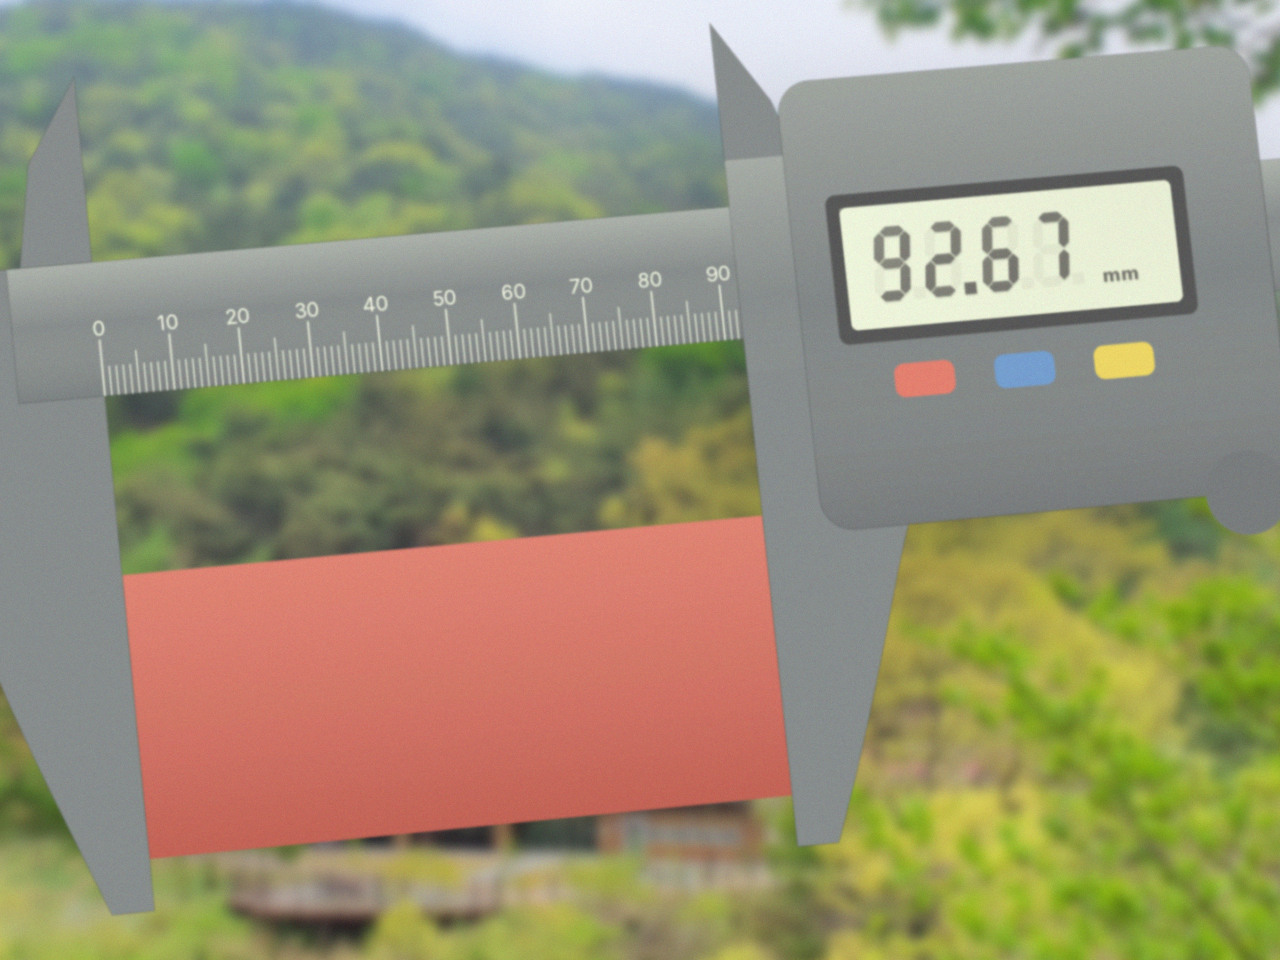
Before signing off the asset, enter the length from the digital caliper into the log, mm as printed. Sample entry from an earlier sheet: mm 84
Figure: mm 92.67
